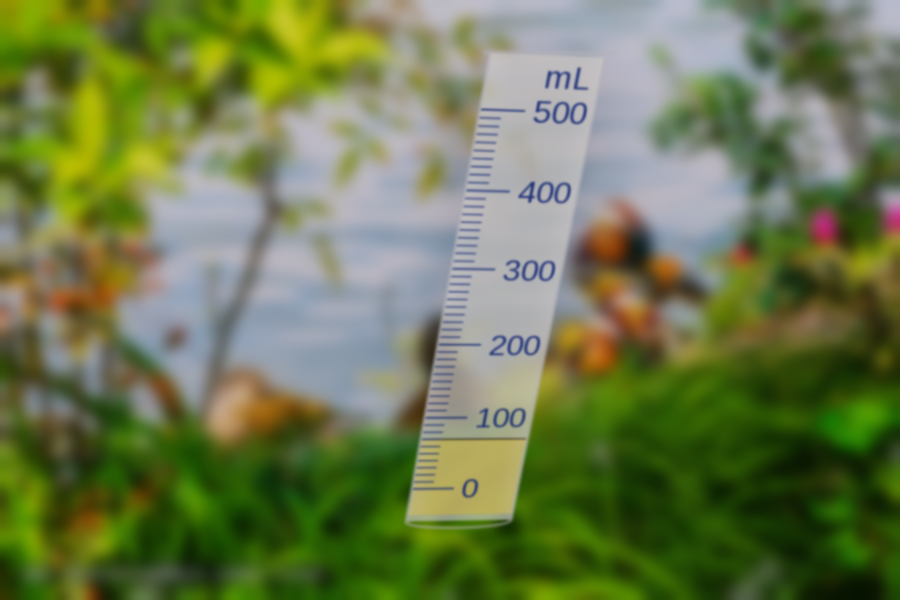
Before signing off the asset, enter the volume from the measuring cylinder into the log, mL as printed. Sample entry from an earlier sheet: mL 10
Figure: mL 70
